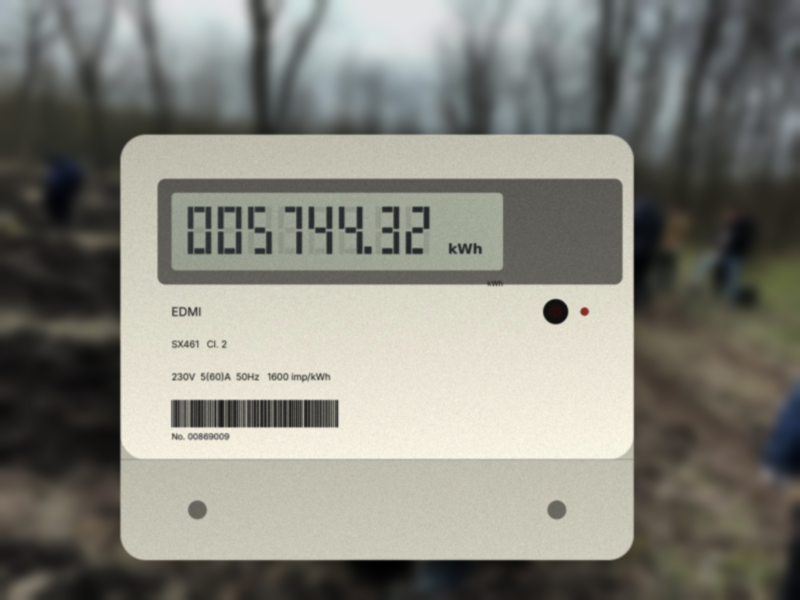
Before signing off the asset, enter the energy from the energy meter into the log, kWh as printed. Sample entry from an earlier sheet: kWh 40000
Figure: kWh 5744.32
